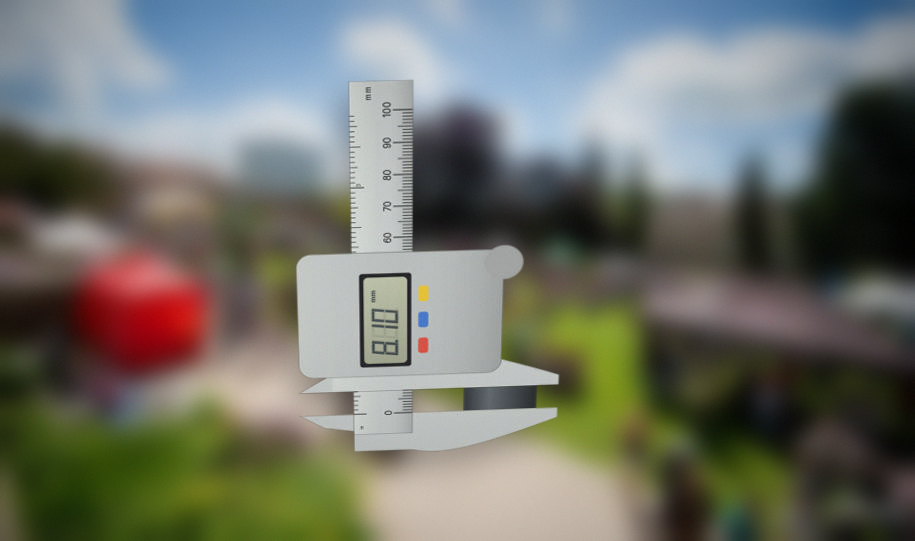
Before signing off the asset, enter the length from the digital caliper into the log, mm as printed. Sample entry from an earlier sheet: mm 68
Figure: mm 8.10
